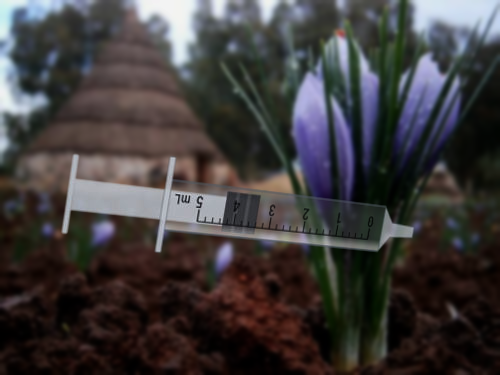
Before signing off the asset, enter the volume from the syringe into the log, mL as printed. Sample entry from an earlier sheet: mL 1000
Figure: mL 3.4
